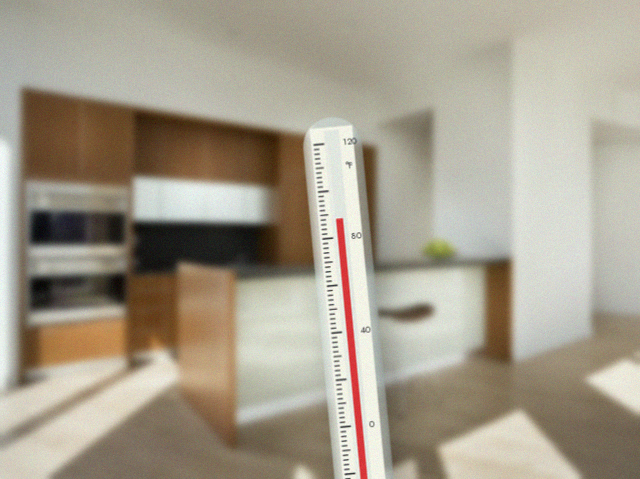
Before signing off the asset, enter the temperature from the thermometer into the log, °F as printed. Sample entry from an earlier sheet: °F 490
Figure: °F 88
